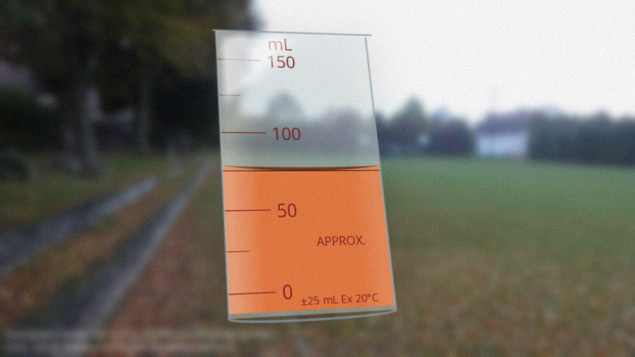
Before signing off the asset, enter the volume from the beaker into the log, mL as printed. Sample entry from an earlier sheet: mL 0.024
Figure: mL 75
